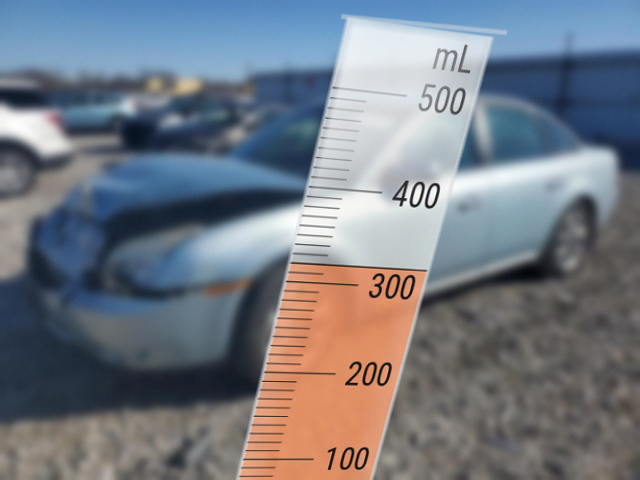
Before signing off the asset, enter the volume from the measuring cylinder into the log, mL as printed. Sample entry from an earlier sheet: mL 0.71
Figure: mL 320
